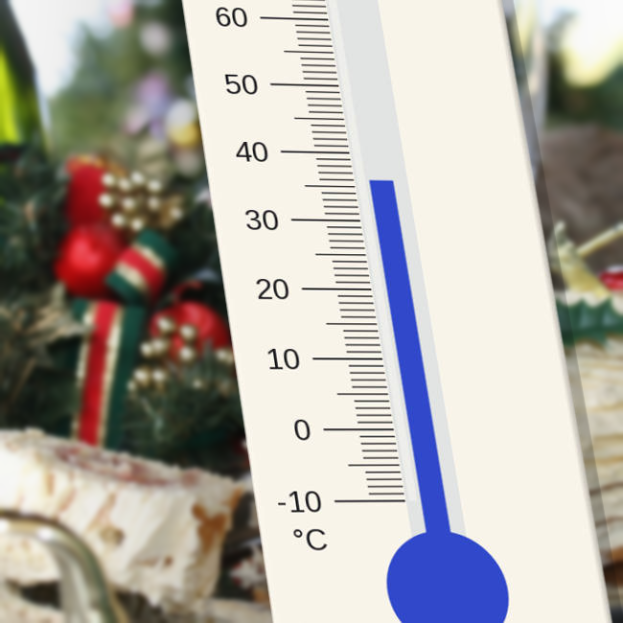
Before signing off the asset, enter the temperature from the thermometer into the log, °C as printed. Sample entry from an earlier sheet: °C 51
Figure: °C 36
